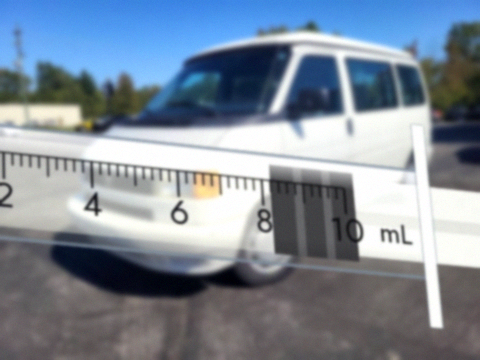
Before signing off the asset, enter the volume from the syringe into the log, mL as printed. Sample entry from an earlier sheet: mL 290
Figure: mL 8.2
